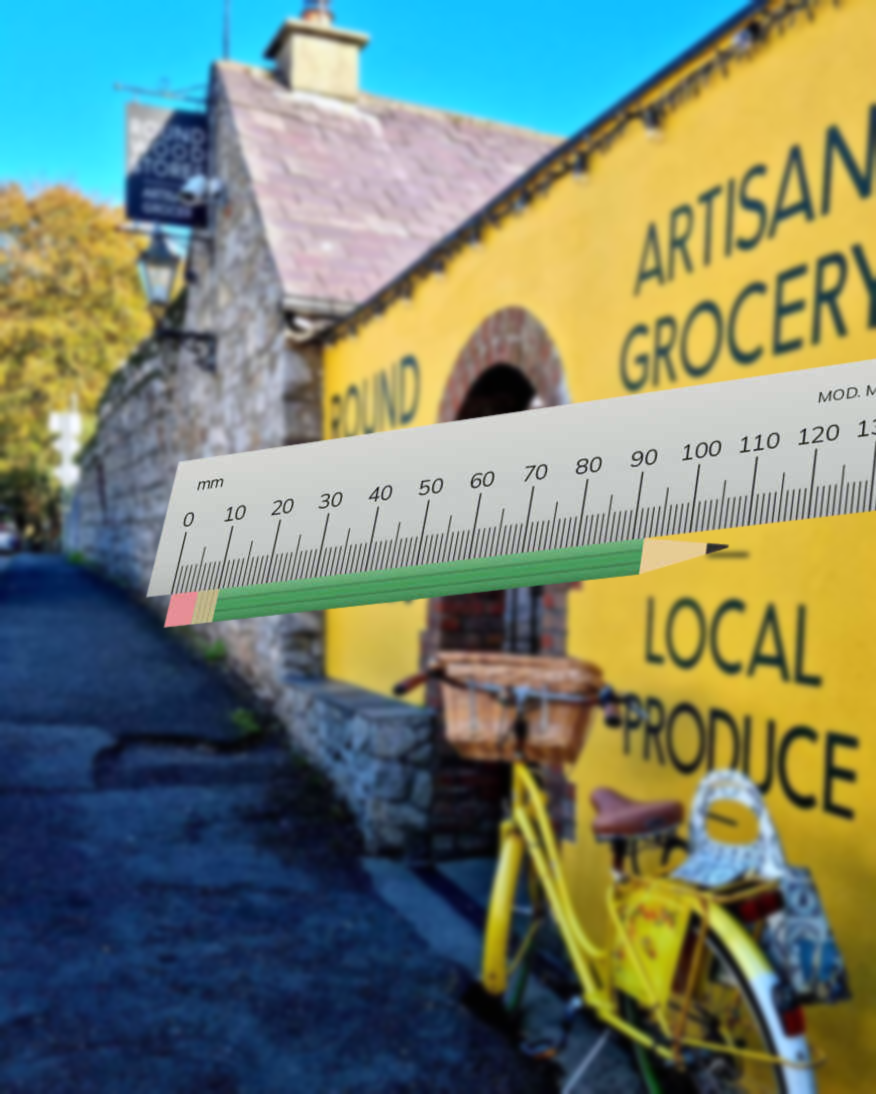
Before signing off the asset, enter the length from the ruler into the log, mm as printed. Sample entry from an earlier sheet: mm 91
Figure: mm 107
